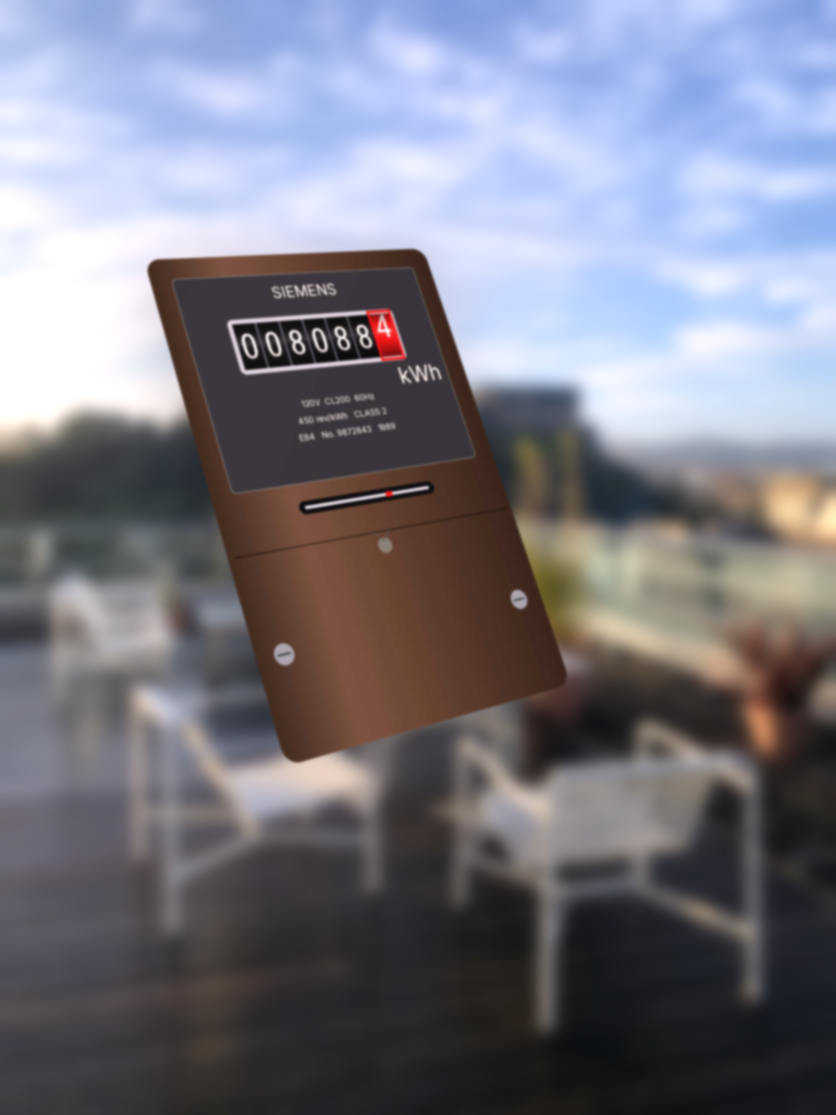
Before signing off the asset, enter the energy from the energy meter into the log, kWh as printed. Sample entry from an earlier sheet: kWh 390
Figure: kWh 8088.4
